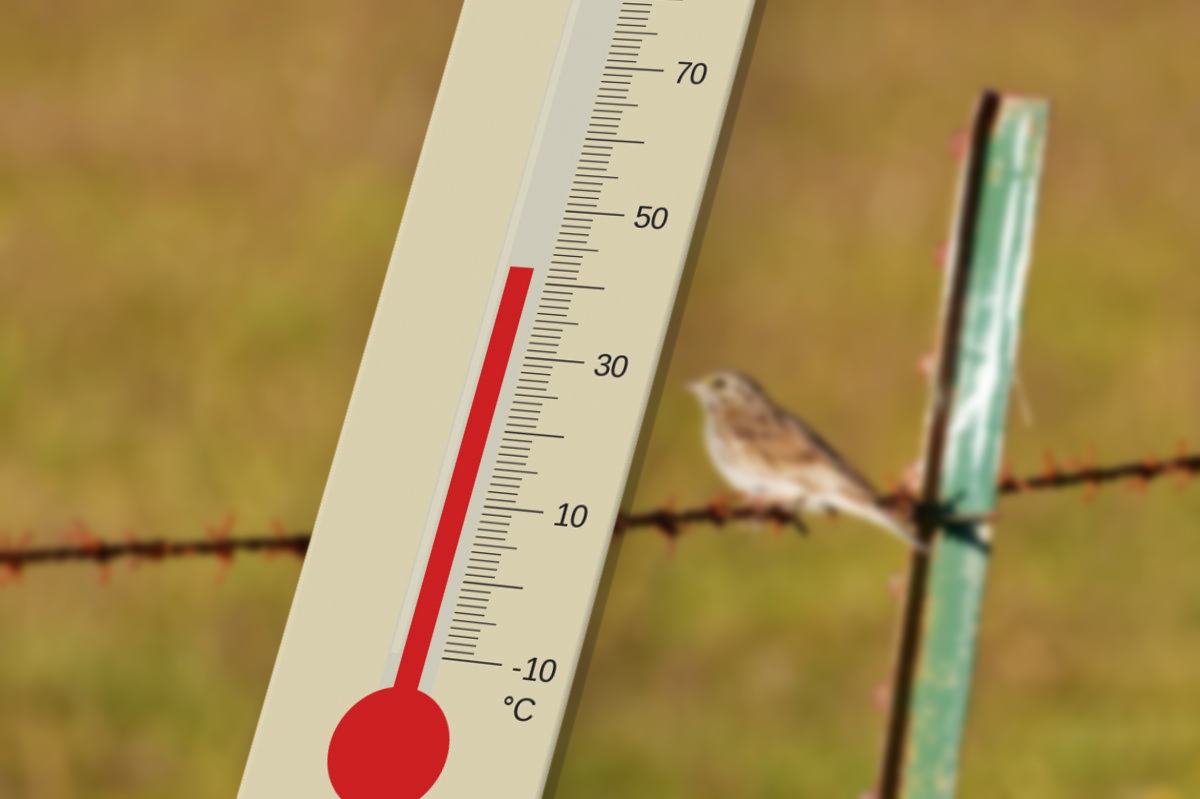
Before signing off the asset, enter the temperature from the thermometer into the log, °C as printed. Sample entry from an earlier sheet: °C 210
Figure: °C 42
